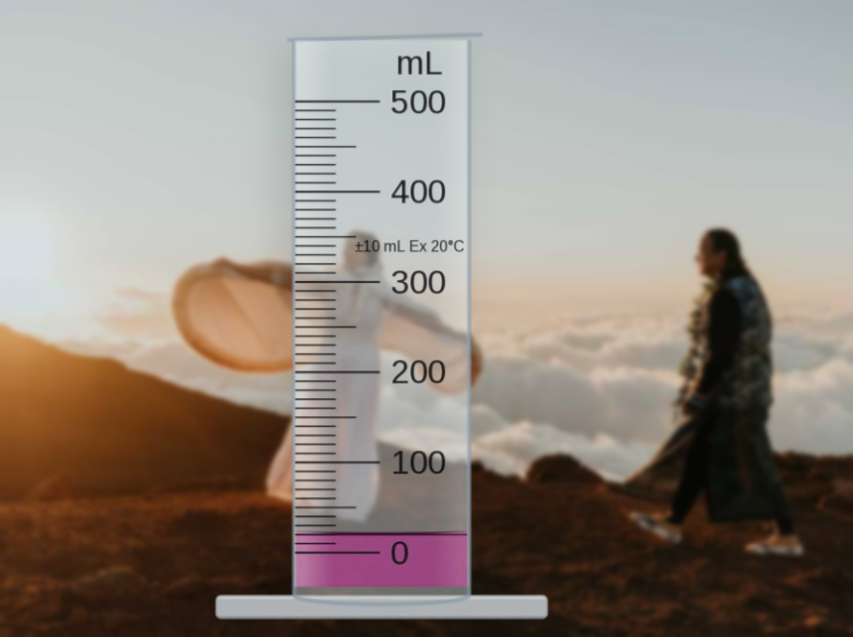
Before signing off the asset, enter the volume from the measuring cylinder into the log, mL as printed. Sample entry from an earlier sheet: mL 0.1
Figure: mL 20
